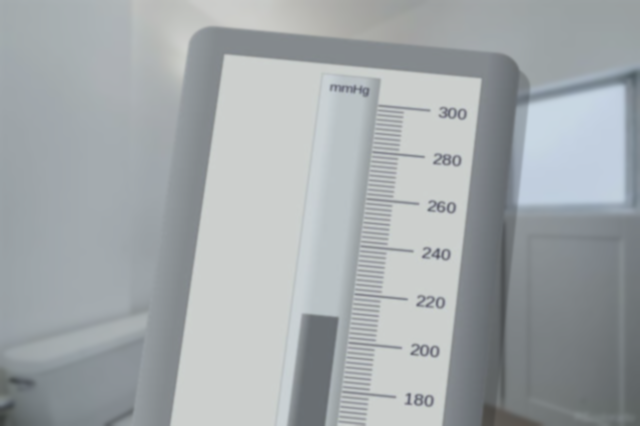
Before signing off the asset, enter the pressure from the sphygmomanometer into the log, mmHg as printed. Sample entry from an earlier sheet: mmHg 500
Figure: mmHg 210
